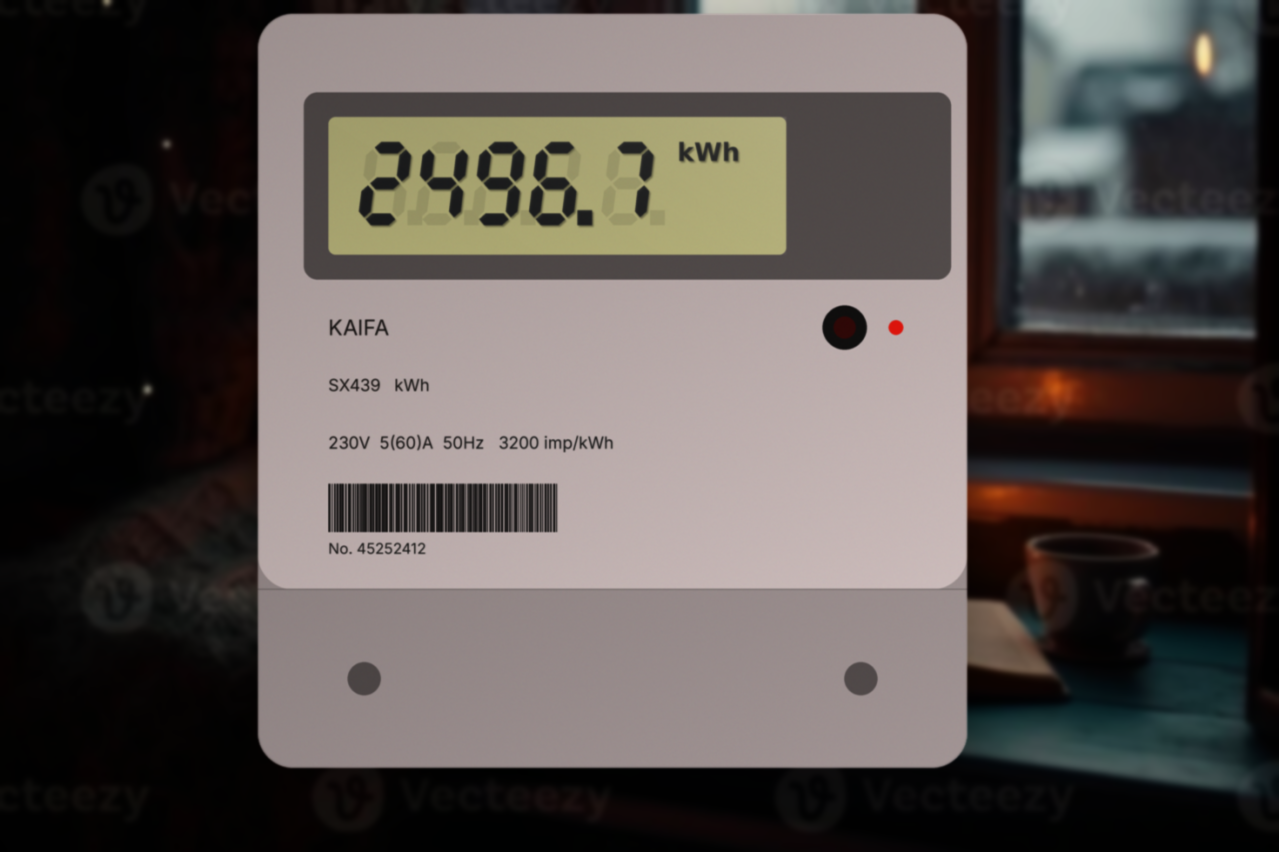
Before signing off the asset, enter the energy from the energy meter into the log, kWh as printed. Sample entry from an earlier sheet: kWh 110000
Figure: kWh 2496.7
